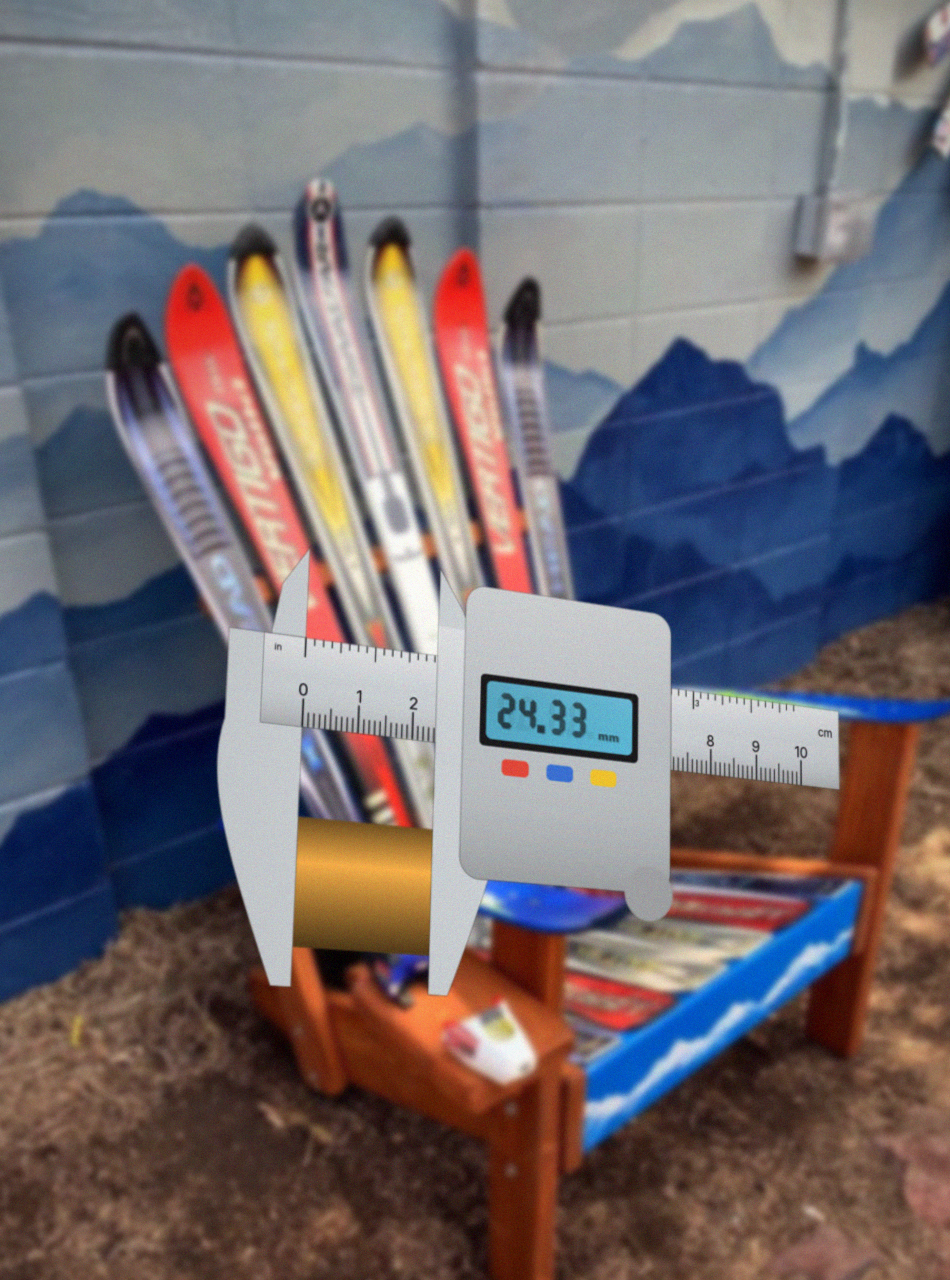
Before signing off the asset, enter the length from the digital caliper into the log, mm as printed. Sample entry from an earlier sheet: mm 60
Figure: mm 24.33
